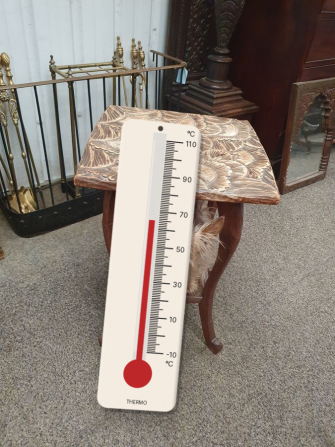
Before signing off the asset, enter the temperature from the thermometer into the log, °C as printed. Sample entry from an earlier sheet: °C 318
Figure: °C 65
